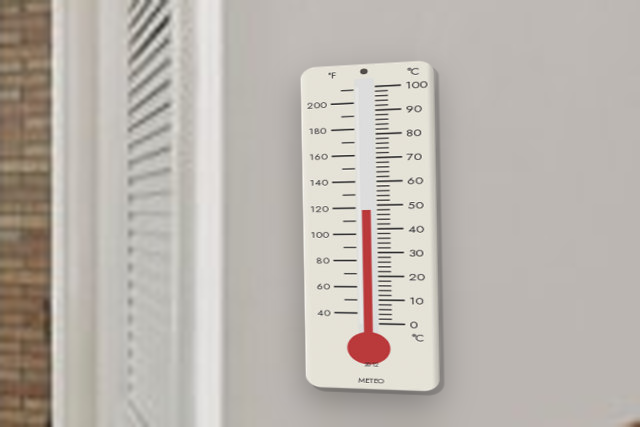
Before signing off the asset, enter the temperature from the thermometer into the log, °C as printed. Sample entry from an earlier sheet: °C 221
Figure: °C 48
